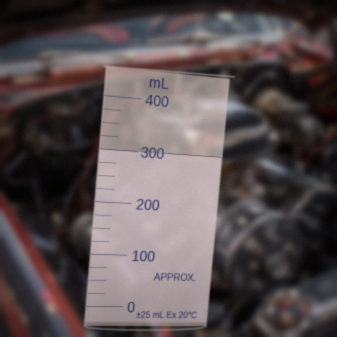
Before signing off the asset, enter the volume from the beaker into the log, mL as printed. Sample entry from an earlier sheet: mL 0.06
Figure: mL 300
